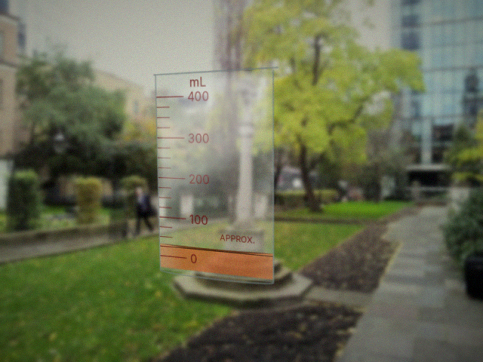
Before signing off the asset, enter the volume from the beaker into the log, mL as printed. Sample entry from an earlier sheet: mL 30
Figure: mL 25
